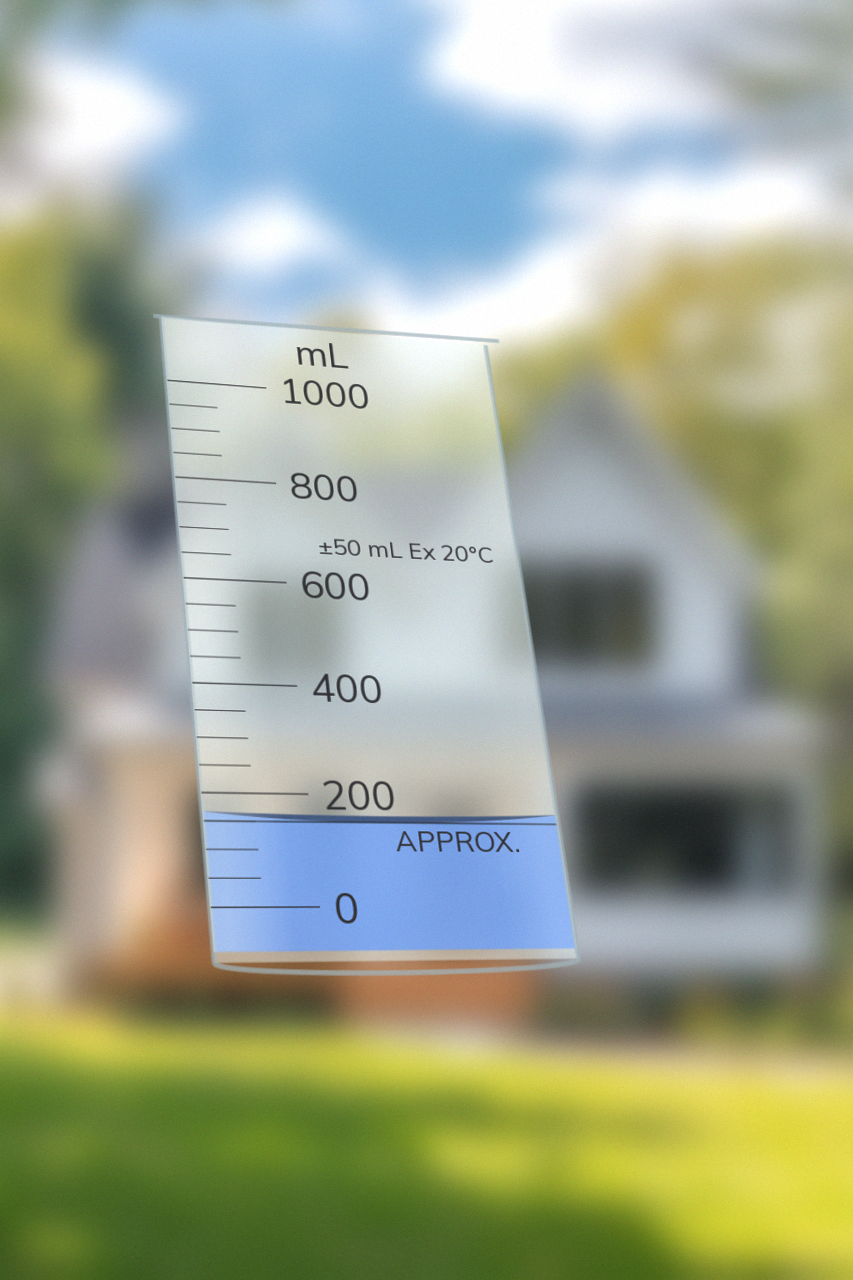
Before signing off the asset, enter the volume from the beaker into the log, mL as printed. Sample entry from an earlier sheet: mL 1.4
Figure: mL 150
